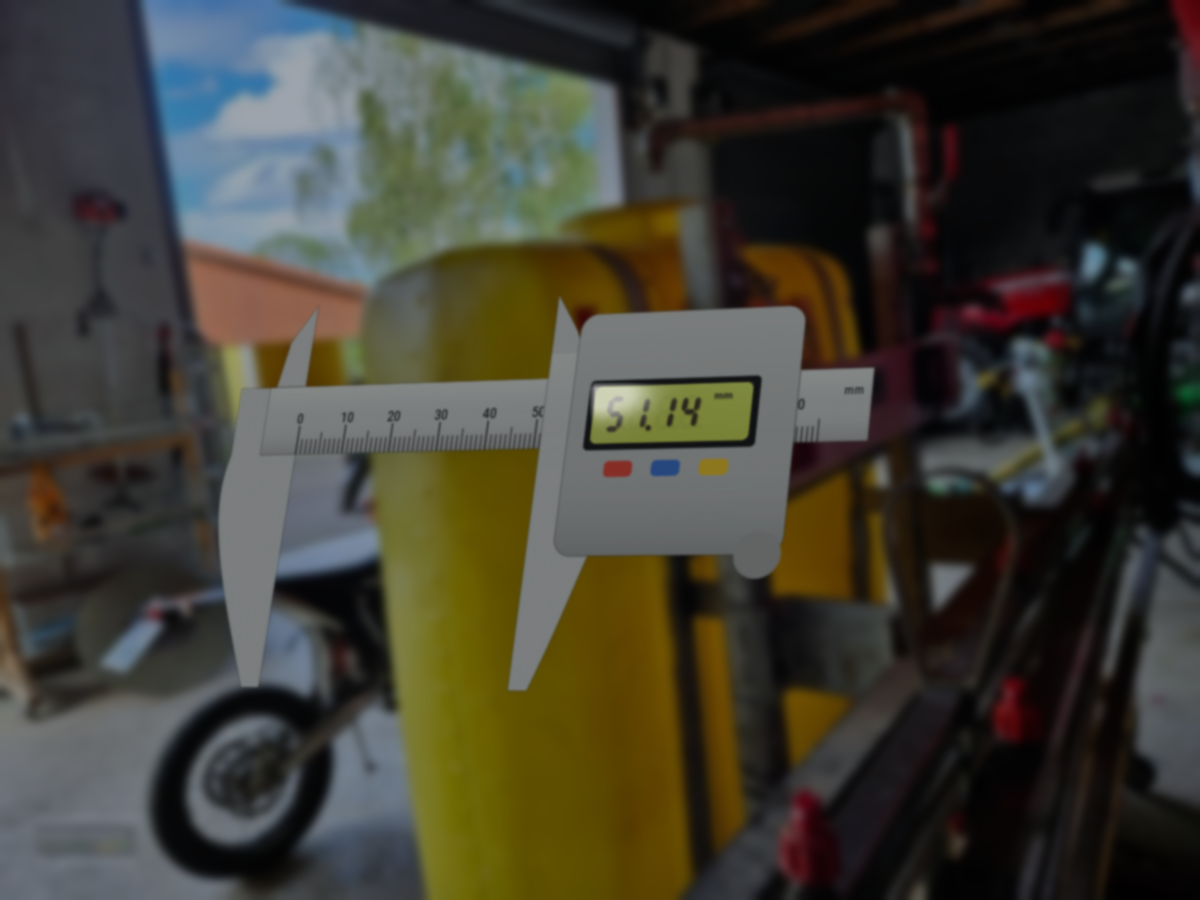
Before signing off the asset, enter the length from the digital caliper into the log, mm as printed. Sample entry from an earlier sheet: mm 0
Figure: mm 51.14
